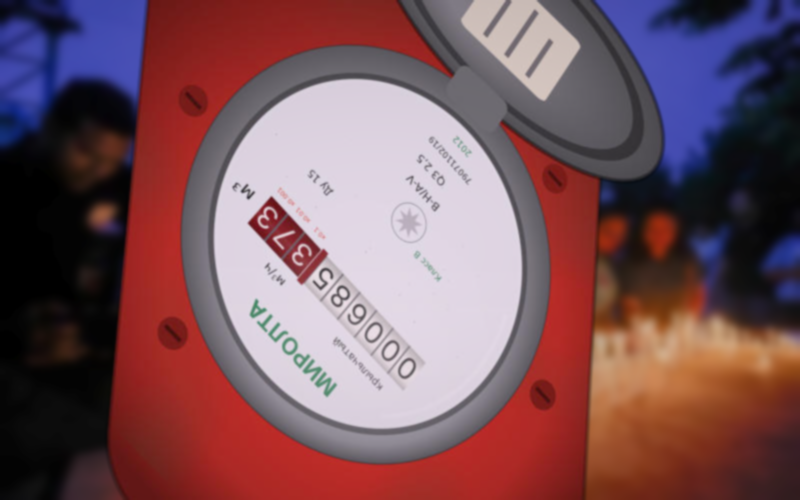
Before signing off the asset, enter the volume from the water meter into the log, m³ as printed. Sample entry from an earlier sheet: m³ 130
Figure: m³ 685.373
